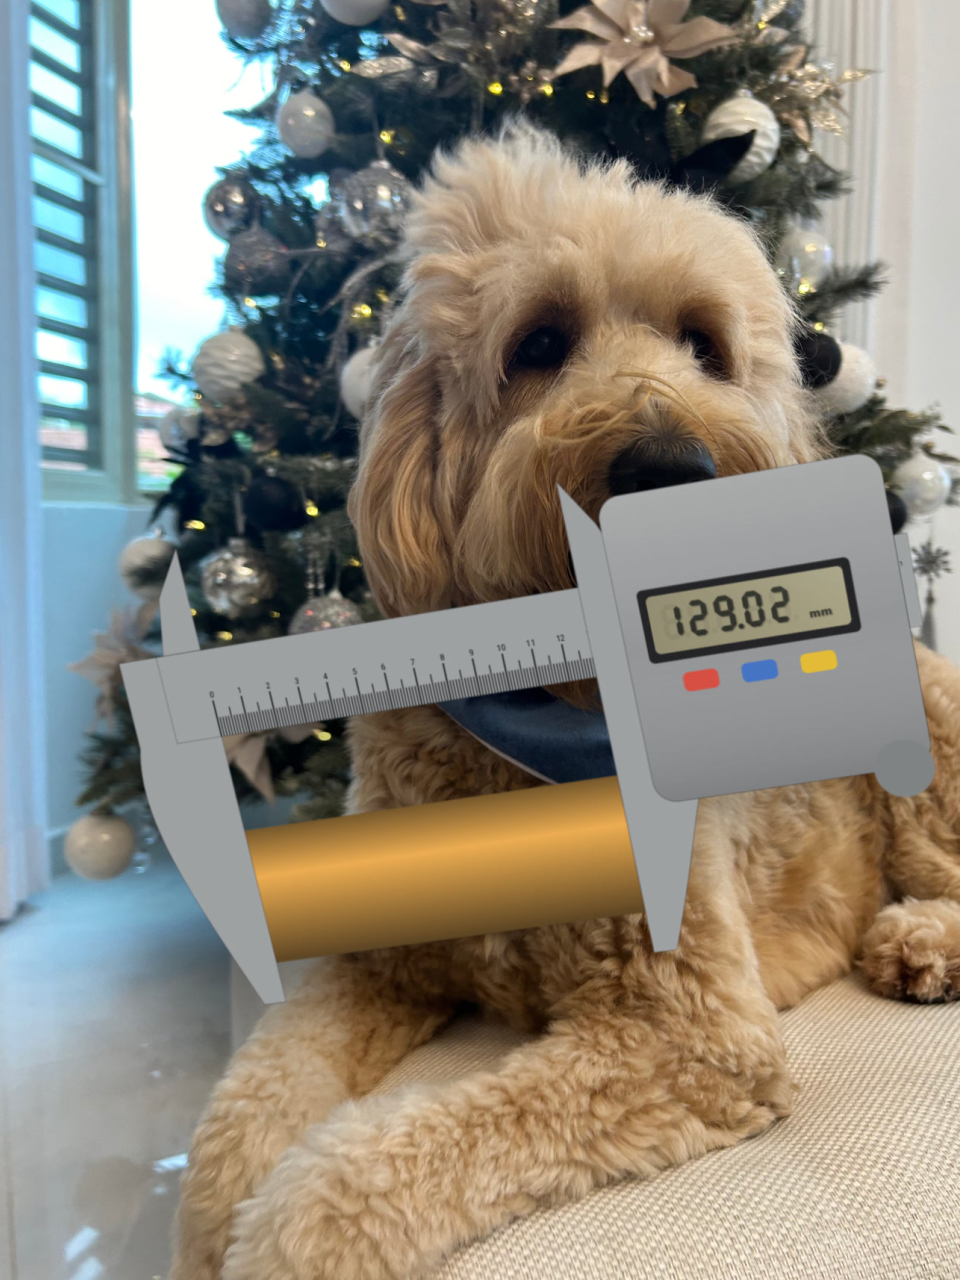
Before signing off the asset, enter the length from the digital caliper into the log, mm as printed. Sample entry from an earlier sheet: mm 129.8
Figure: mm 129.02
